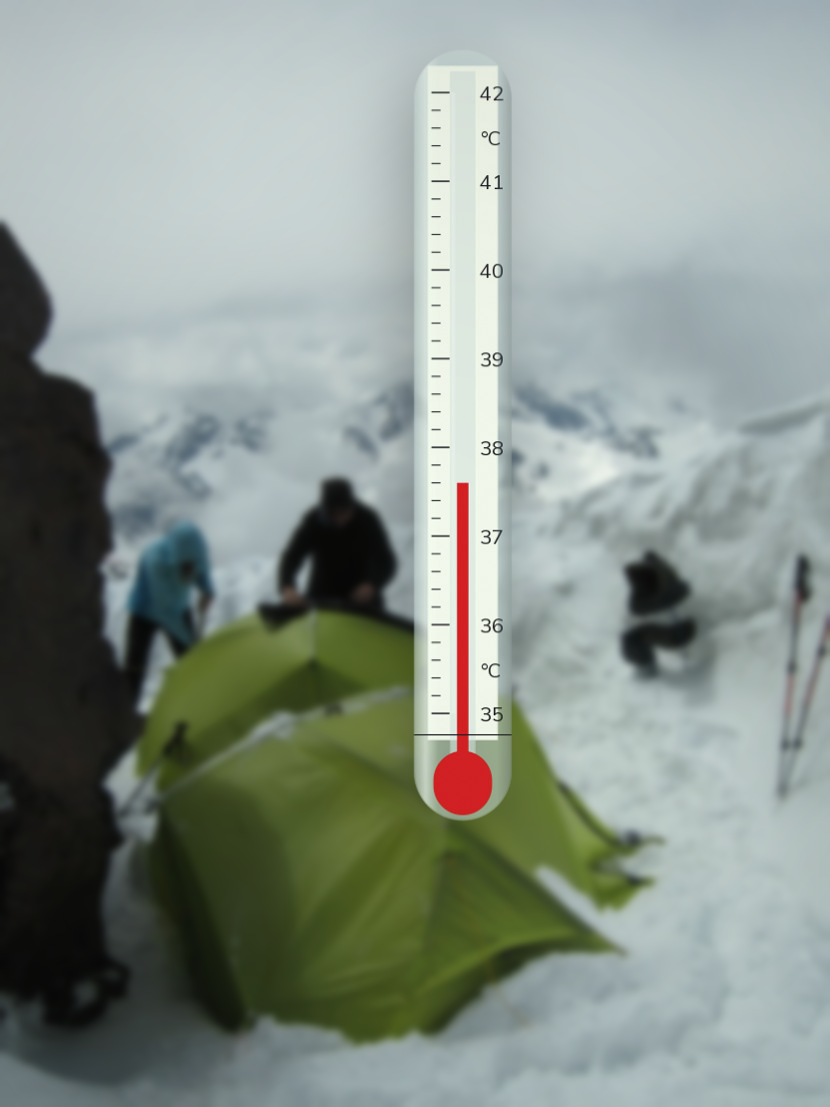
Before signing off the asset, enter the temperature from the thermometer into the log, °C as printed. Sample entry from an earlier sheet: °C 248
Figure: °C 37.6
